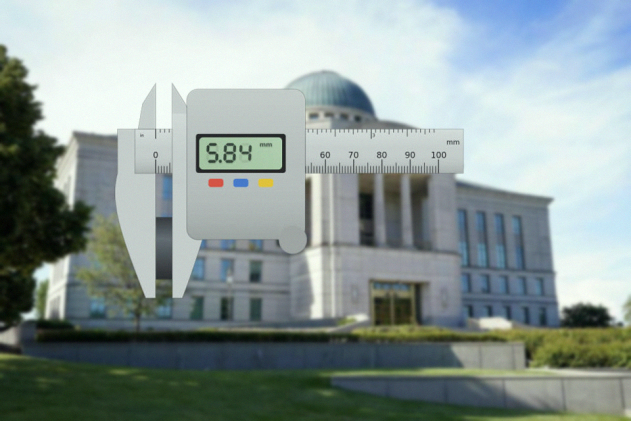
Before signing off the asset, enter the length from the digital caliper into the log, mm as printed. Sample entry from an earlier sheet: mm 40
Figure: mm 5.84
